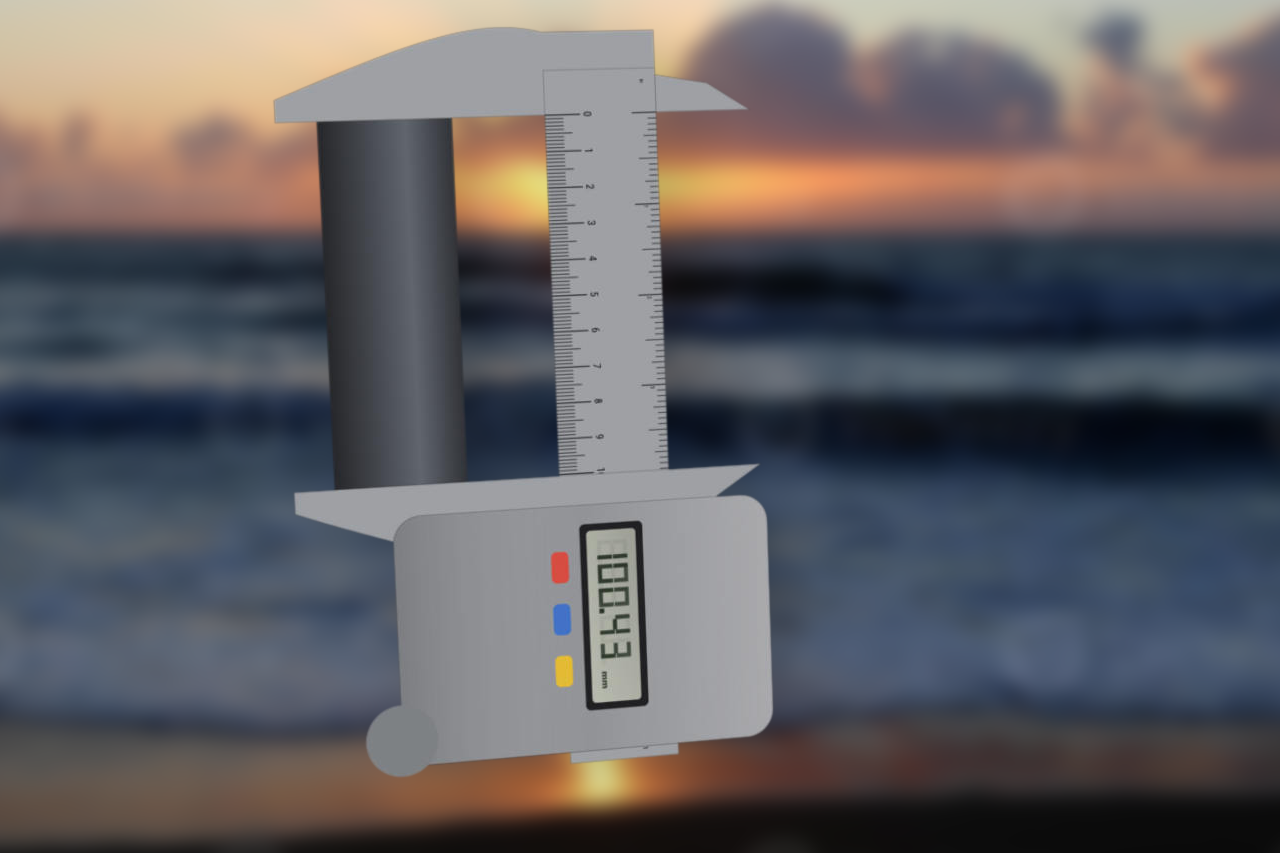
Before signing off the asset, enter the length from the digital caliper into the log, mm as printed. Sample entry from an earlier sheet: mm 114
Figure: mm 100.43
